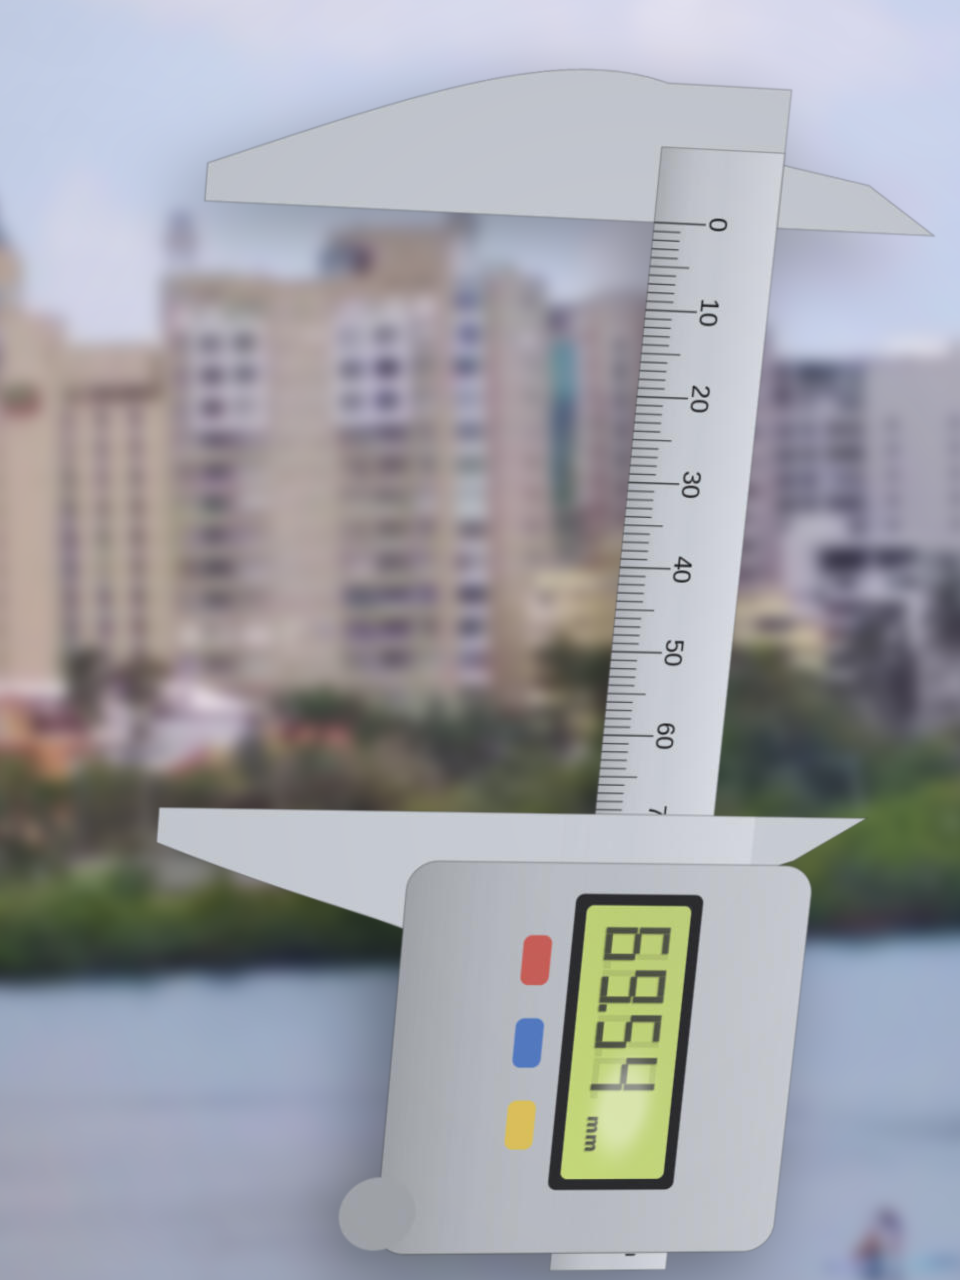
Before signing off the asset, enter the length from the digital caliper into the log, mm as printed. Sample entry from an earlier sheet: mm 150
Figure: mm 69.54
